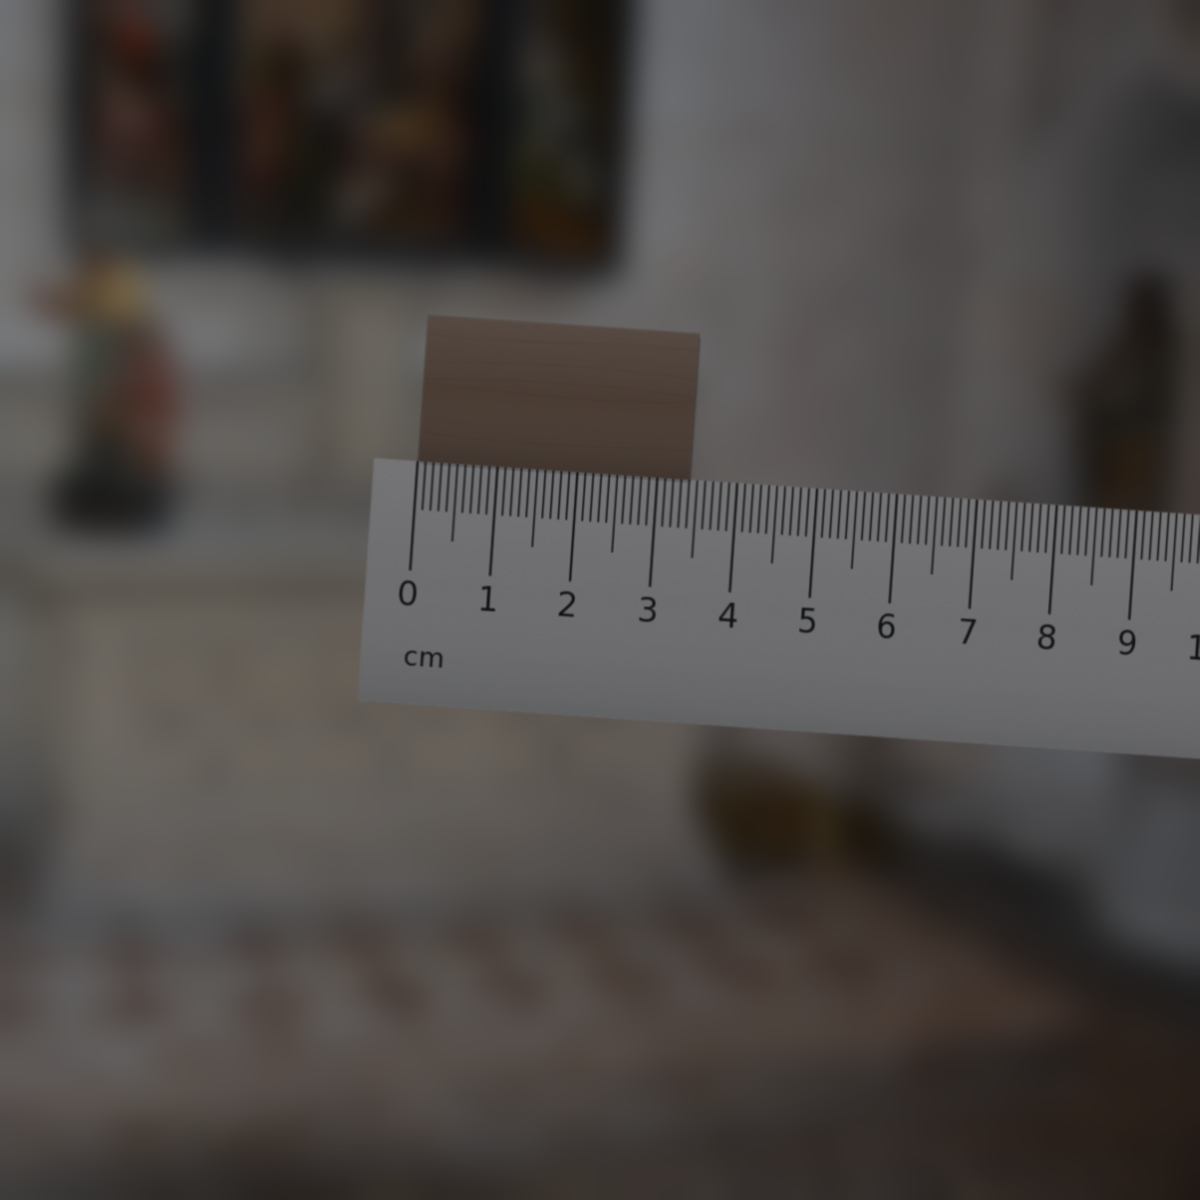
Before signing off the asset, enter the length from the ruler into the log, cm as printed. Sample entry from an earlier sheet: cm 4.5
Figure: cm 3.4
